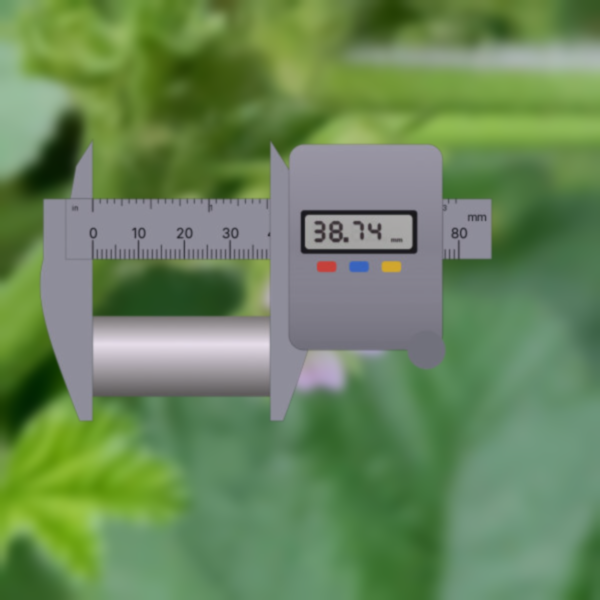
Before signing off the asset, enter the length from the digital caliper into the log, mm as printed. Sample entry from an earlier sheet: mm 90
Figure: mm 38.74
